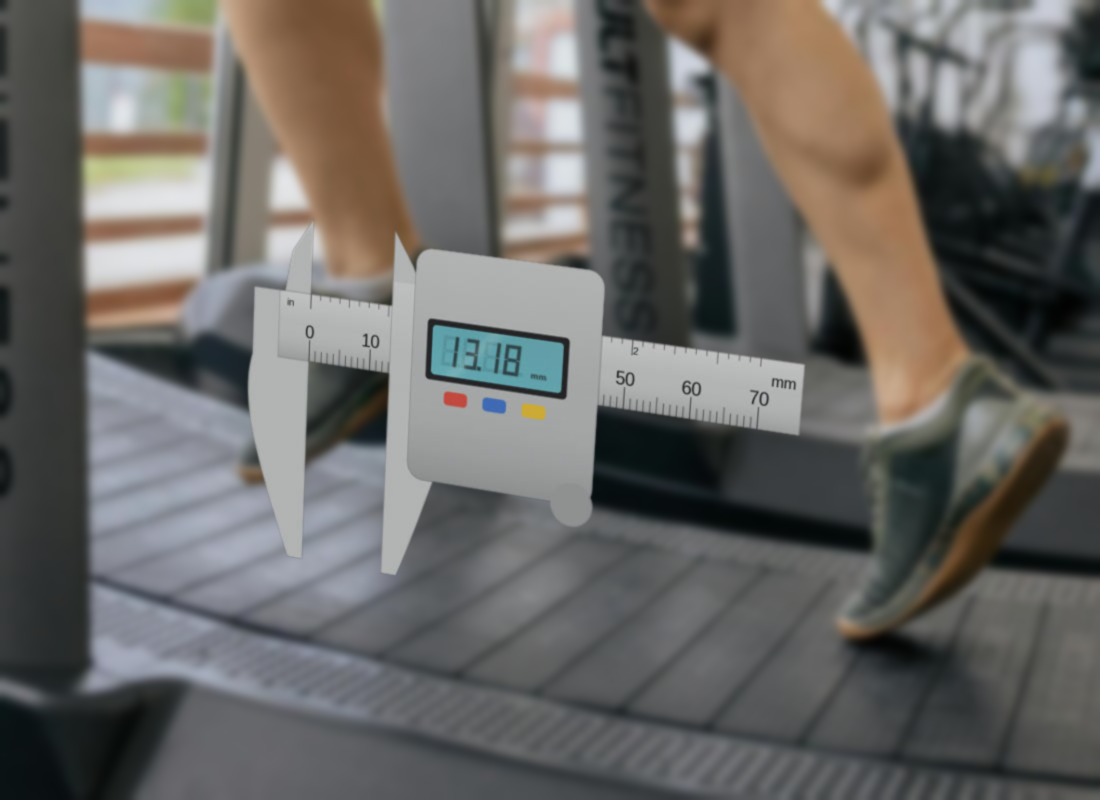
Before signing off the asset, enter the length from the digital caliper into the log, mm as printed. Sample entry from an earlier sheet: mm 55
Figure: mm 13.18
